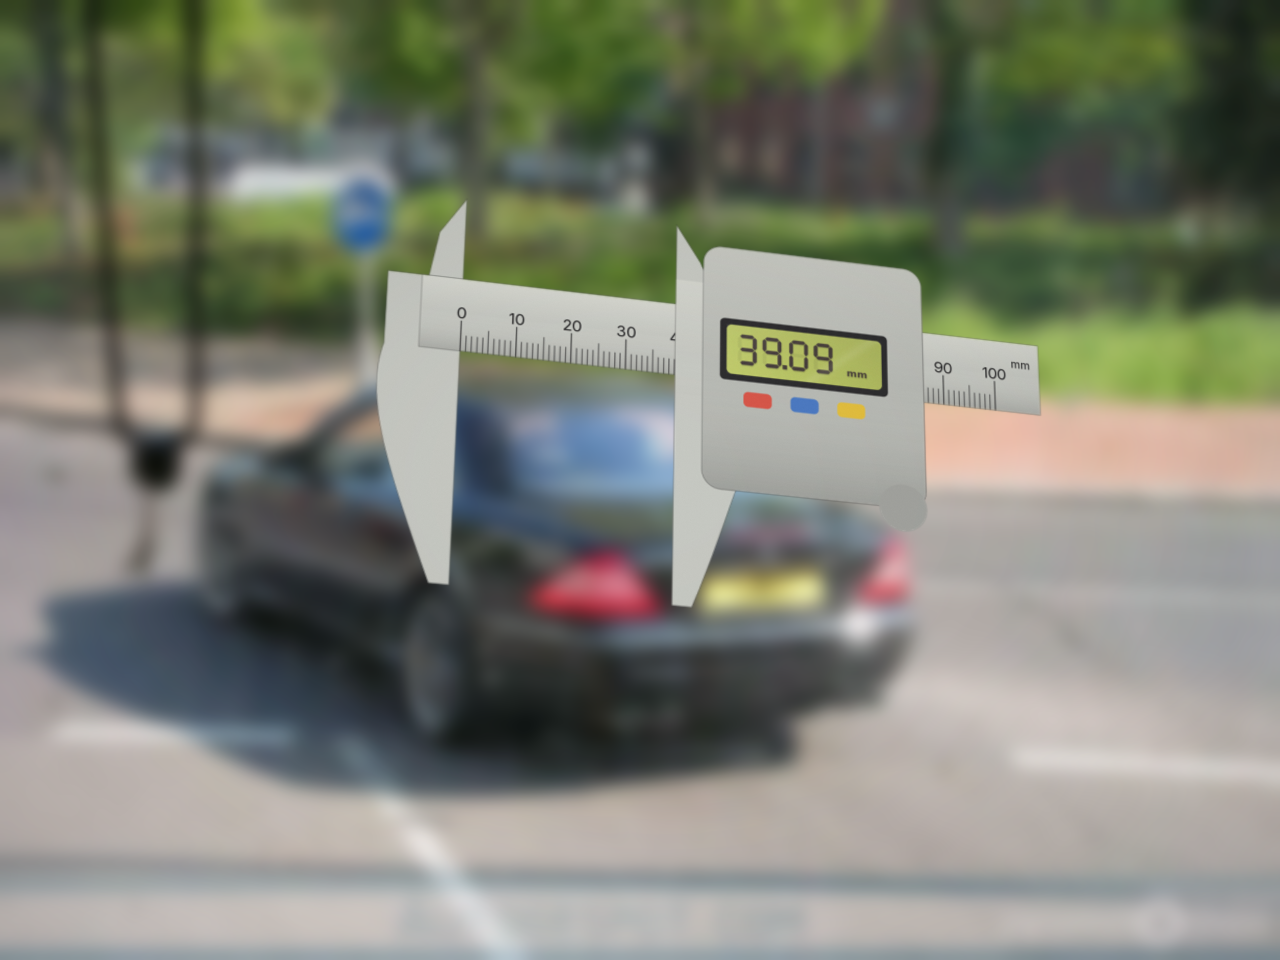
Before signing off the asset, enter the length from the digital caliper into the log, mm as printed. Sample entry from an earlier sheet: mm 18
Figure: mm 39.09
